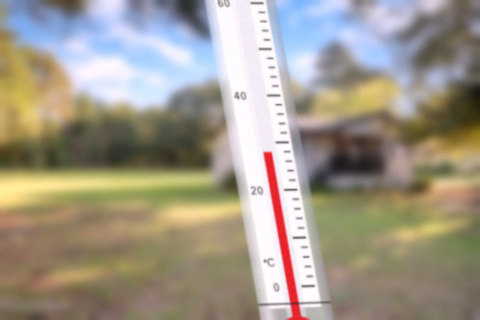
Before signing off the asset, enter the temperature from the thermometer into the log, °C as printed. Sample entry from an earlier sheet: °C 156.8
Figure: °C 28
